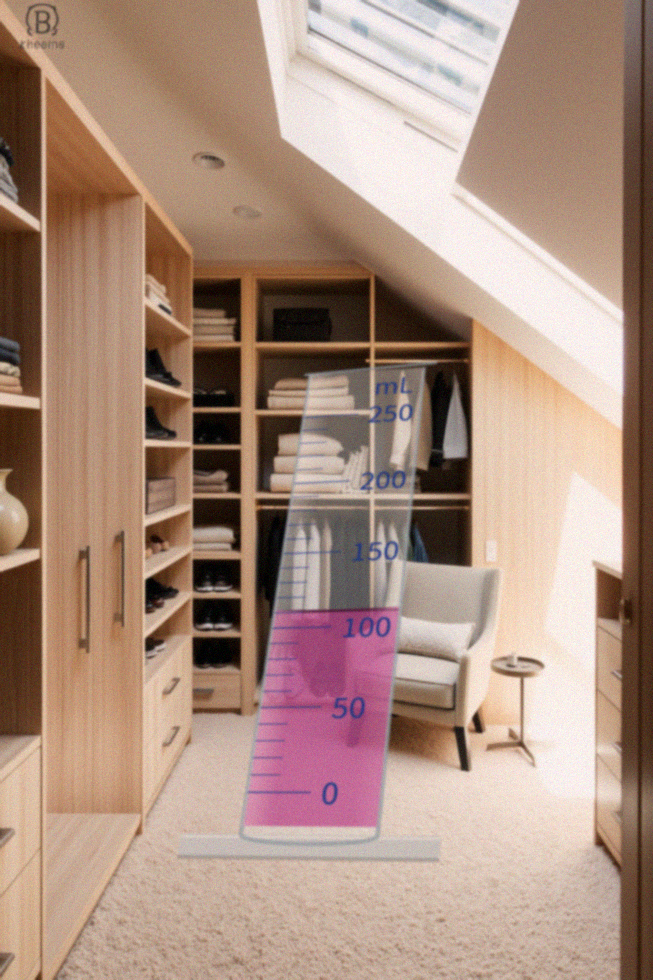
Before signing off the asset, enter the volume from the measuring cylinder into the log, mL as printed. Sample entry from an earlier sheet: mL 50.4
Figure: mL 110
